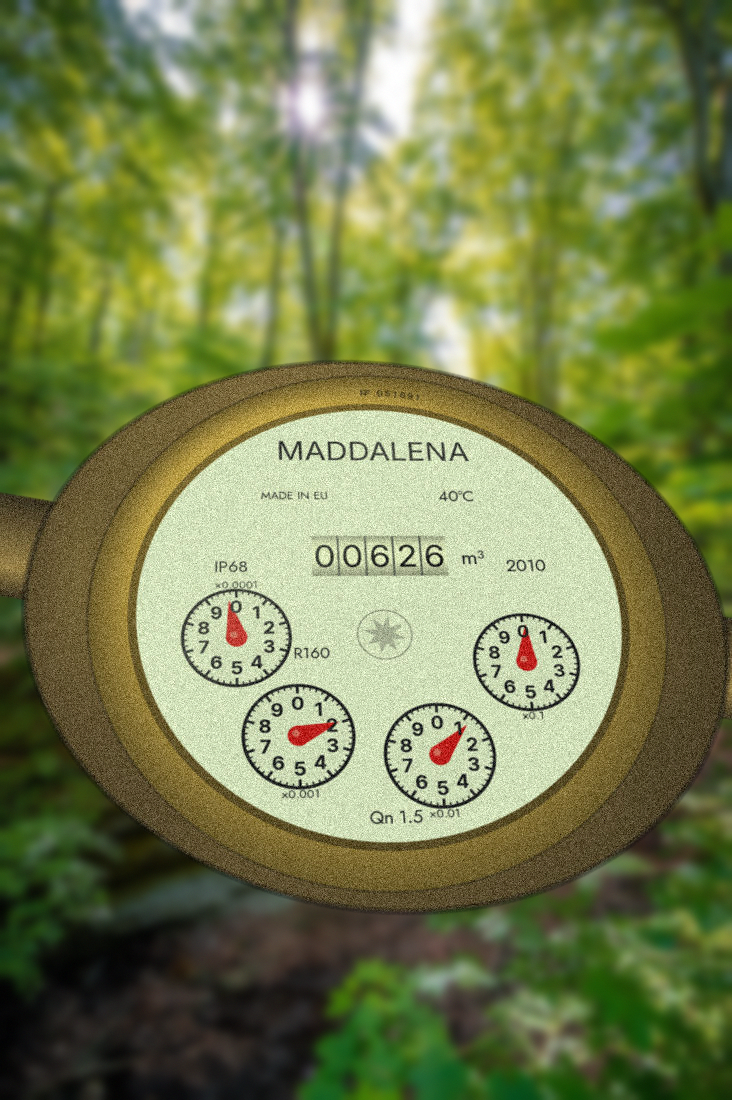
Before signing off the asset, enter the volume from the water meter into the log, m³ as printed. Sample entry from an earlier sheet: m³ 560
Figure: m³ 626.0119
